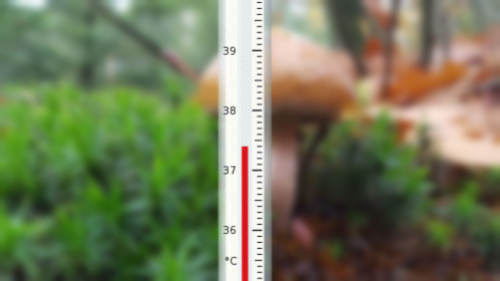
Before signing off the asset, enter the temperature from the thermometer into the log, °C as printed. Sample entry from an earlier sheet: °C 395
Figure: °C 37.4
